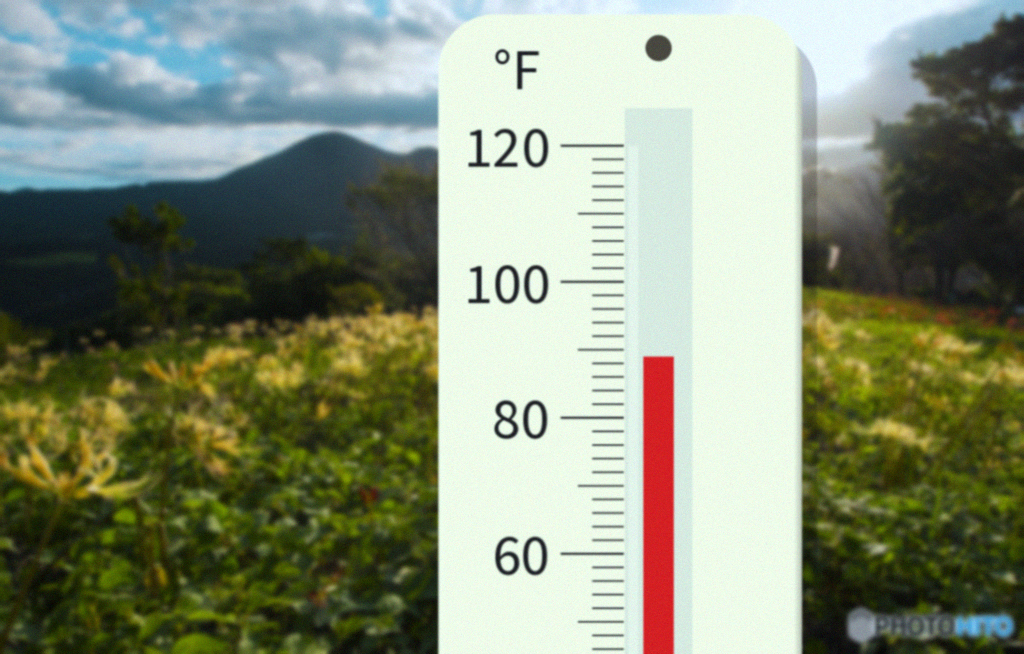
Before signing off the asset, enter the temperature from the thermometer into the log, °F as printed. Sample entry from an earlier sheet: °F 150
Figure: °F 89
